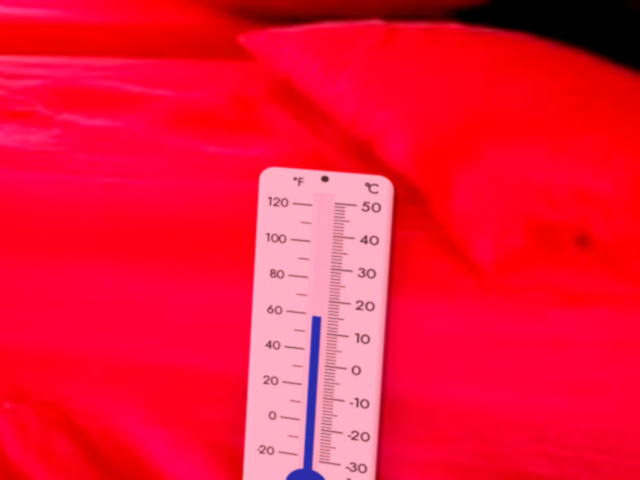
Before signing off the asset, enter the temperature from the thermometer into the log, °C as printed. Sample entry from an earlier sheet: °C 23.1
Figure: °C 15
